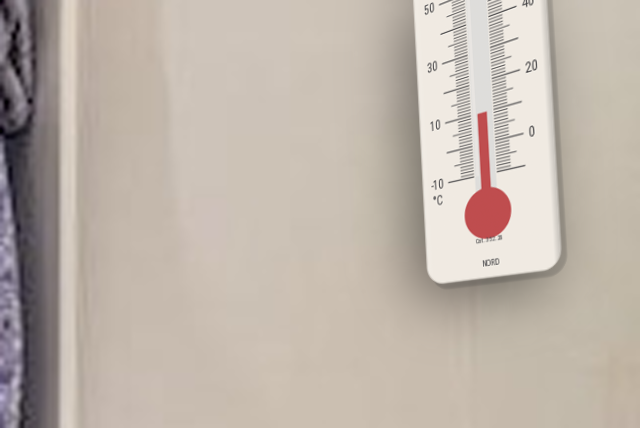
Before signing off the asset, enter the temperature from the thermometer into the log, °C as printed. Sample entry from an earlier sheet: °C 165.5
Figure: °C 10
